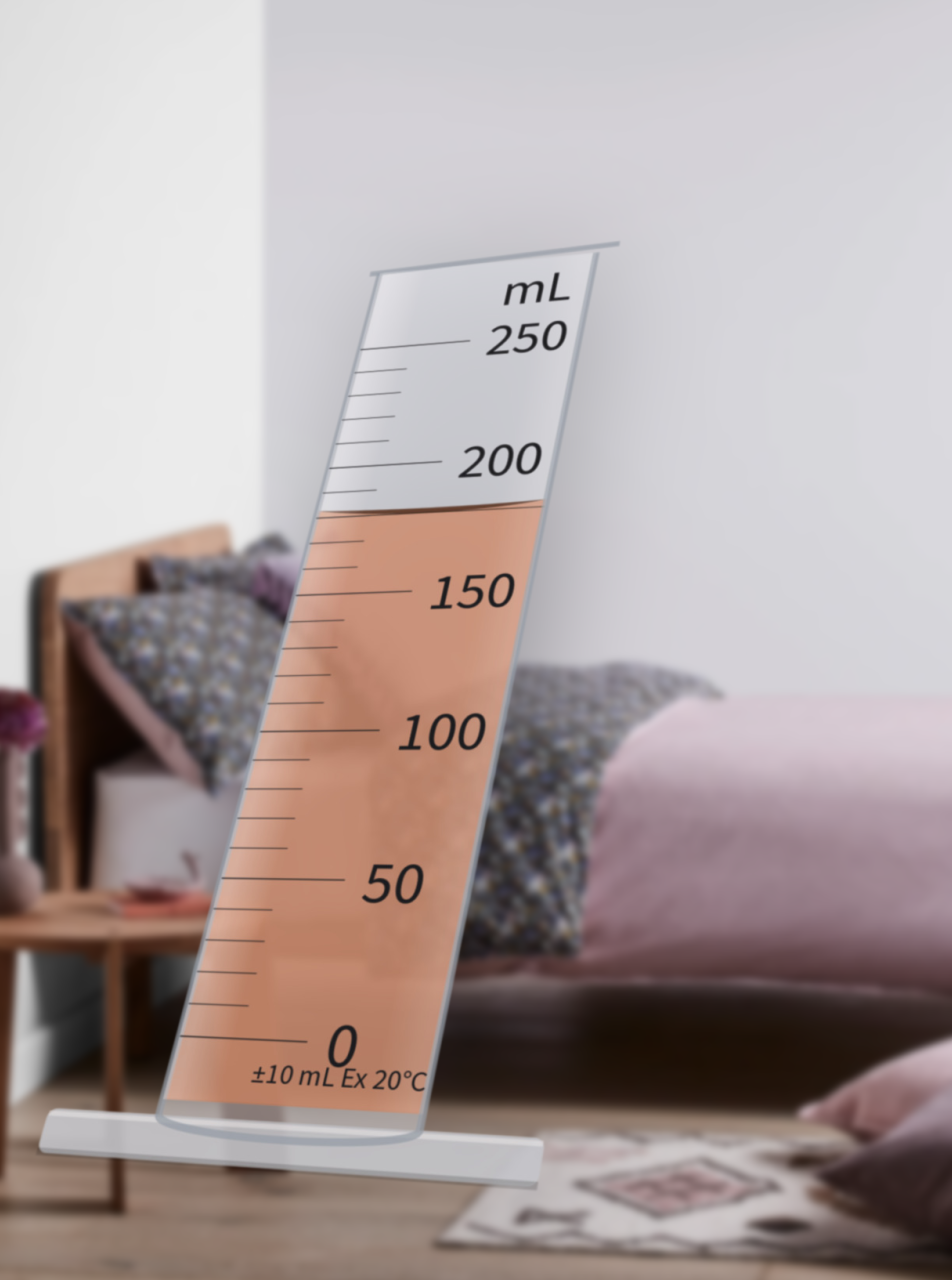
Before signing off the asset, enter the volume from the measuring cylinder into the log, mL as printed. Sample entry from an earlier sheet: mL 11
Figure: mL 180
